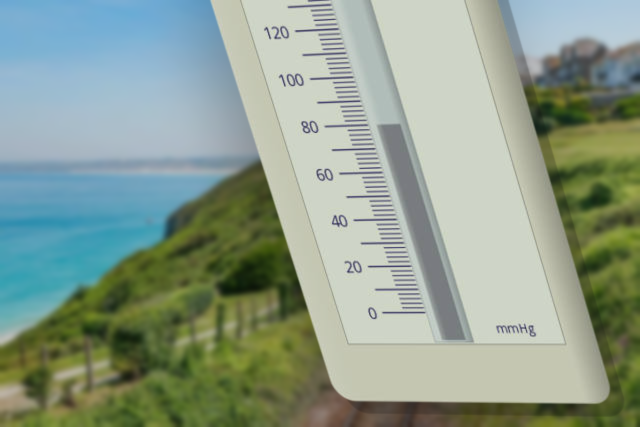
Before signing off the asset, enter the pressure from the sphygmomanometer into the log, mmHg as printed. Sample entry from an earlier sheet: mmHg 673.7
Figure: mmHg 80
